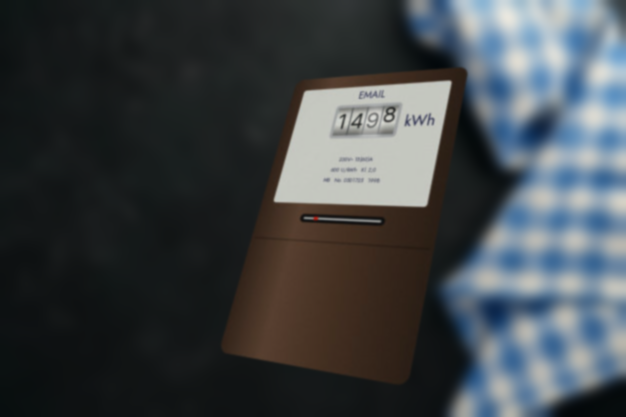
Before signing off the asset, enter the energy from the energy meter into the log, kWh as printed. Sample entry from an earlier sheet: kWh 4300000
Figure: kWh 1498
